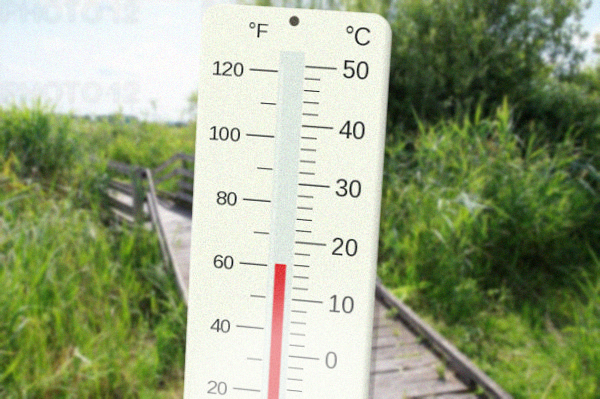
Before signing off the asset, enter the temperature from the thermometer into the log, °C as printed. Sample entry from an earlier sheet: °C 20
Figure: °C 16
